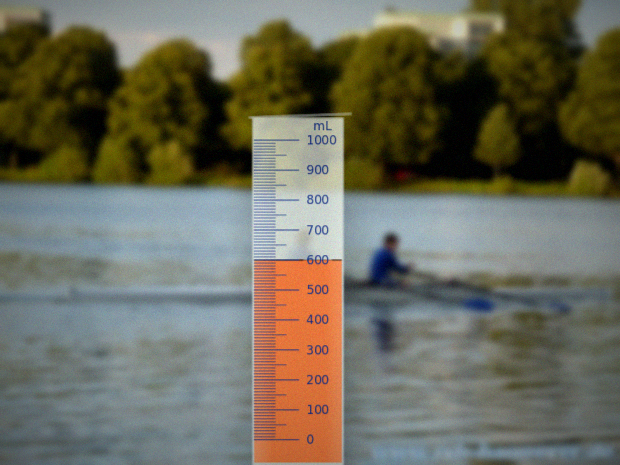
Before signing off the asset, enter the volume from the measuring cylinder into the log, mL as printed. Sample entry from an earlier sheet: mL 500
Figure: mL 600
